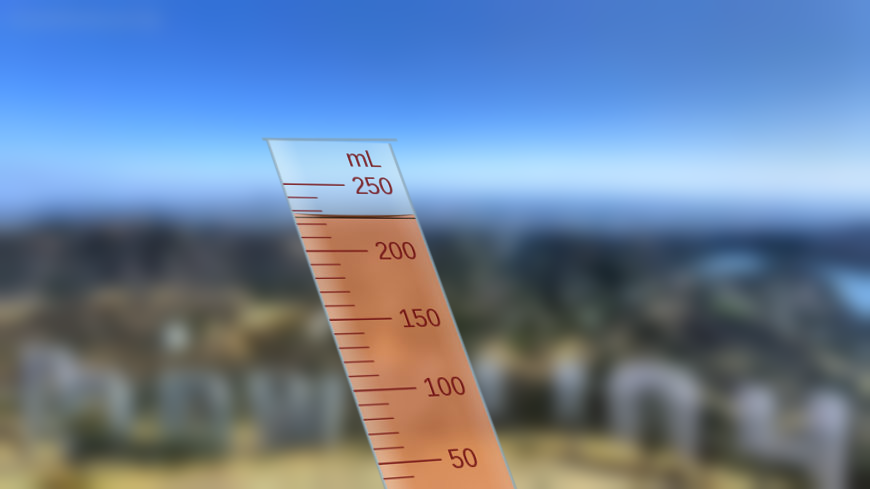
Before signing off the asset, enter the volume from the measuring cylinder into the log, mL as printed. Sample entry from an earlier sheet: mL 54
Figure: mL 225
